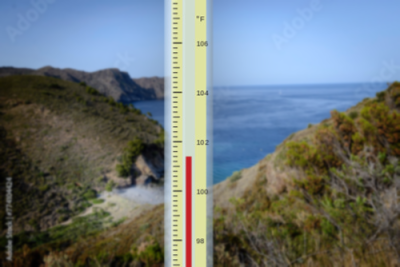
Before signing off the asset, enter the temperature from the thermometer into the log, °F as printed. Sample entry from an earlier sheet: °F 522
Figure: °F 101.4
